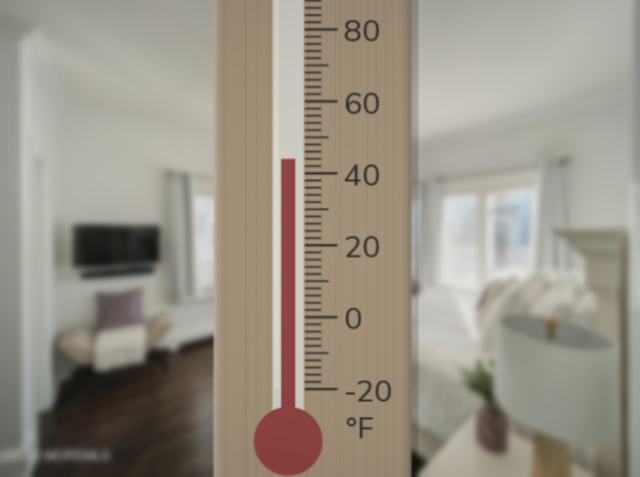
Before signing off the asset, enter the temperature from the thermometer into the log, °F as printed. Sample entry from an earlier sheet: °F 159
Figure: °F 44
